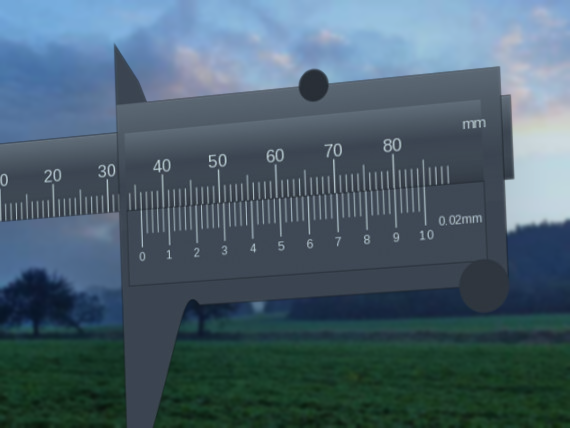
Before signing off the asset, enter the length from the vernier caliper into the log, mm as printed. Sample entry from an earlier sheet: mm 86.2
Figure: mm 36.0
